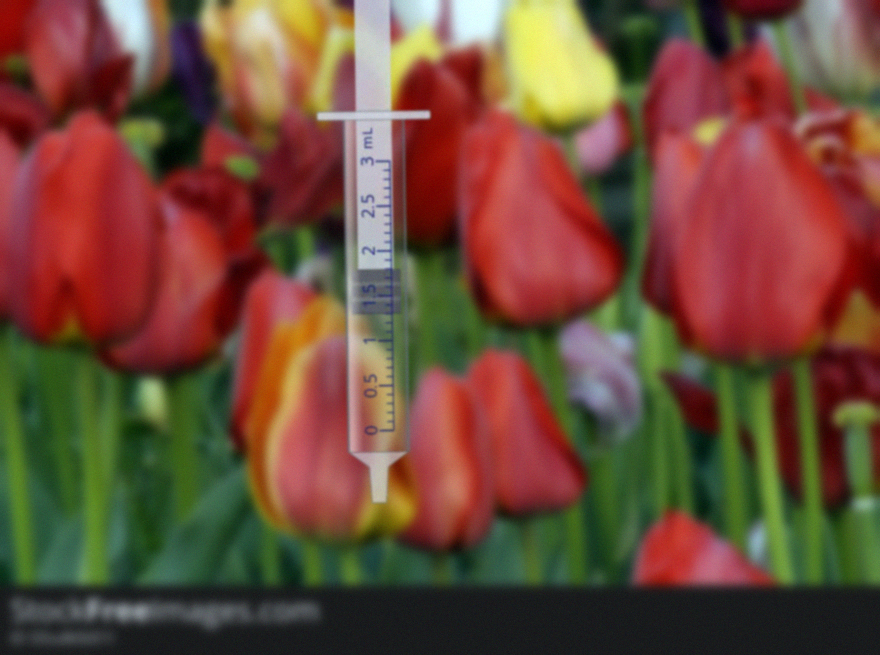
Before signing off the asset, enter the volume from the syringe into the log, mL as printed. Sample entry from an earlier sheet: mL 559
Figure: mL 1.3
